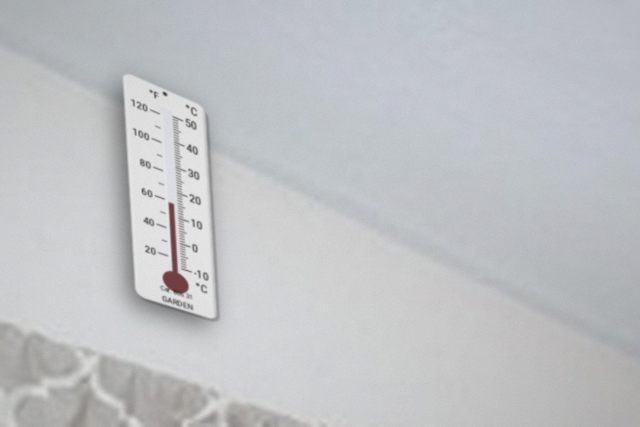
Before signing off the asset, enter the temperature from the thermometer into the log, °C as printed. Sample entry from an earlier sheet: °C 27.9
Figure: °C 15
